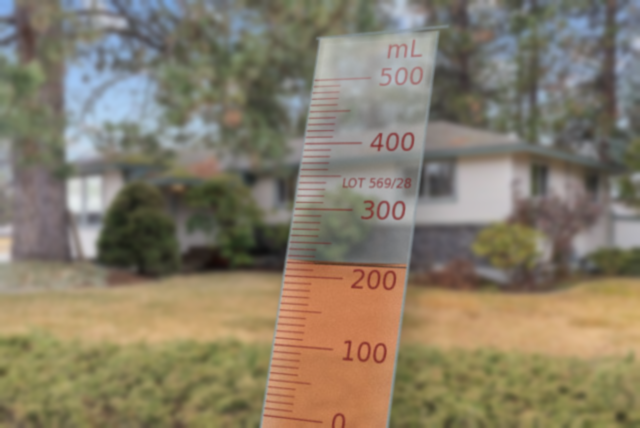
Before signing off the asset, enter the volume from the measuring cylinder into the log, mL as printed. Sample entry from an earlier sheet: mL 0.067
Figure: mL 220
